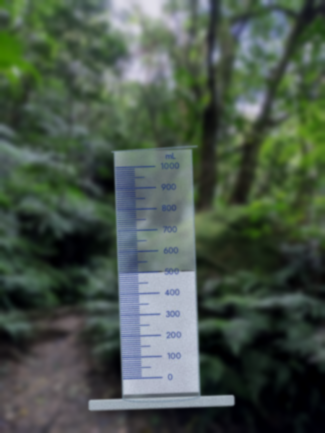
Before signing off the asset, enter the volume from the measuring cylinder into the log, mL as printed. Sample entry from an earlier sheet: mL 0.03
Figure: mL 500
